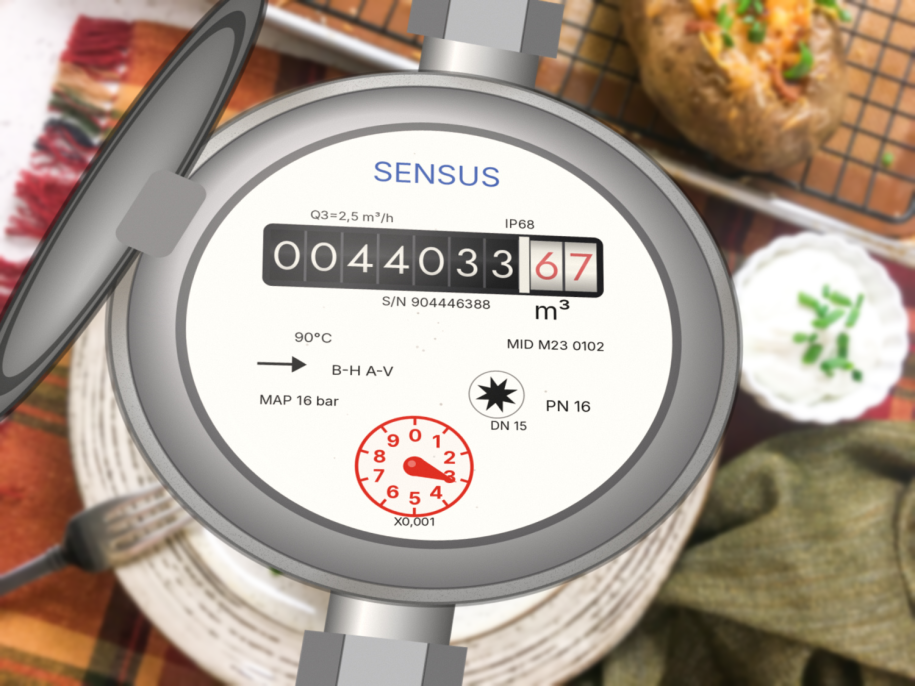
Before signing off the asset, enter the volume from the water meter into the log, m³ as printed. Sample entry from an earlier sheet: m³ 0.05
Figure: m³ 44033.673
